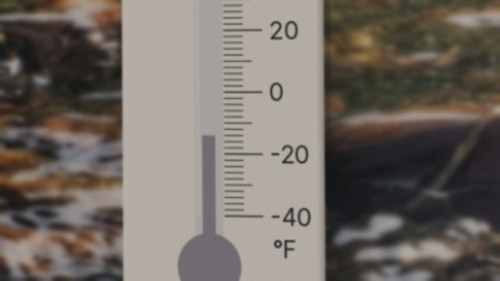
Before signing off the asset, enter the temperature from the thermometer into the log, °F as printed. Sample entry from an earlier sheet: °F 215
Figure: °F -14
